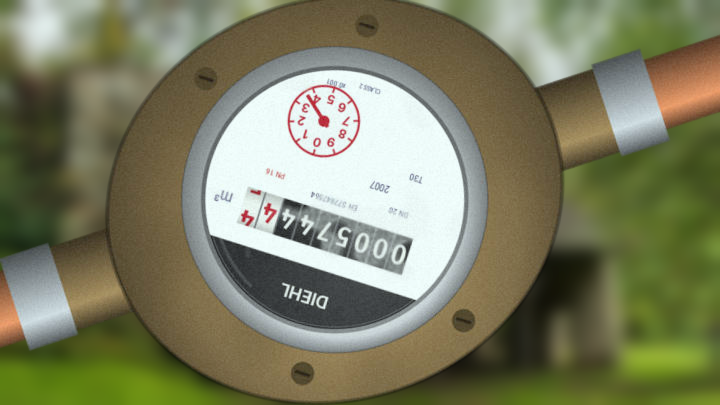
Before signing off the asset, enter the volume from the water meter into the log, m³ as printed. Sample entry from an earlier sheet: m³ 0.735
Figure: m³ 5744.443
